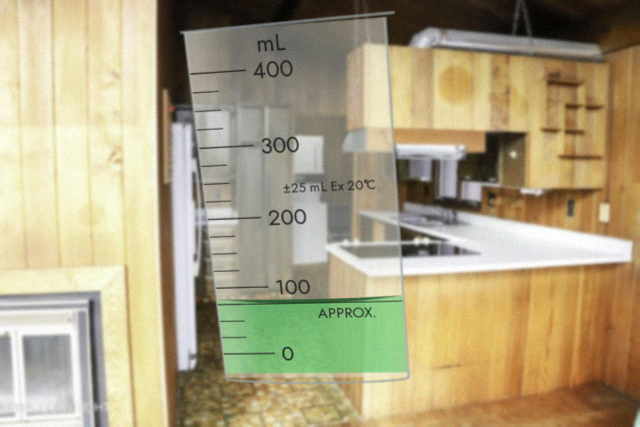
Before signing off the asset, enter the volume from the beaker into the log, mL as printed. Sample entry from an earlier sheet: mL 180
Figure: mL 75
